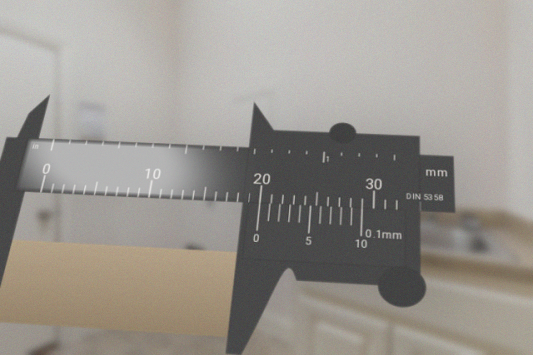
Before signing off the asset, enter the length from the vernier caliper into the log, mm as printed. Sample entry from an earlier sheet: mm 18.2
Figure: mm 20.0
